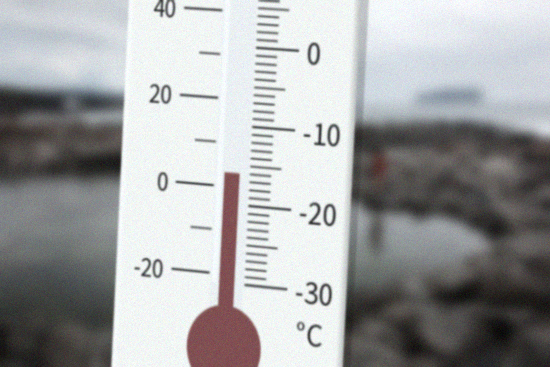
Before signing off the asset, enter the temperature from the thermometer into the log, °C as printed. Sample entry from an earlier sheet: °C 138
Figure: °C -16
